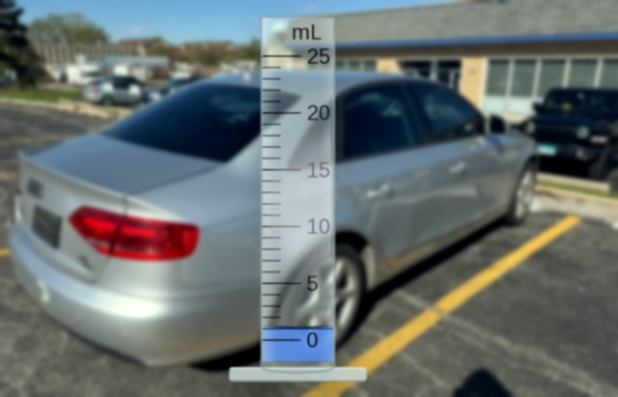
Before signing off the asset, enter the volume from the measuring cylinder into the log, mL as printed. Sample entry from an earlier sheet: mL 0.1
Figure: mL 1
